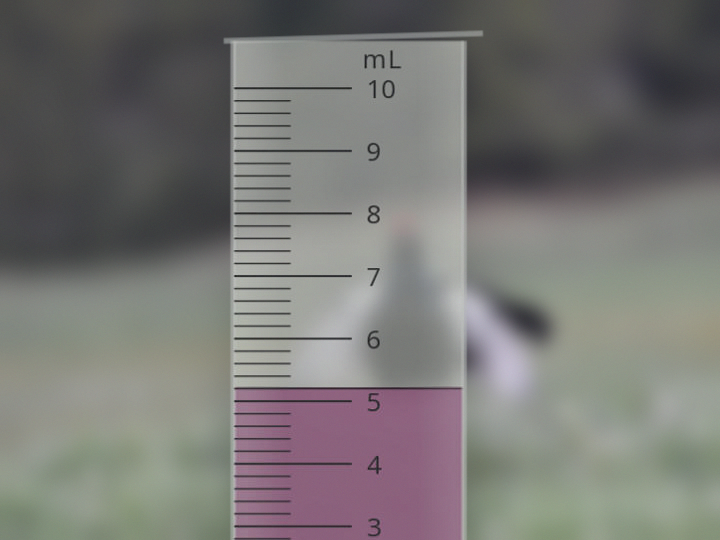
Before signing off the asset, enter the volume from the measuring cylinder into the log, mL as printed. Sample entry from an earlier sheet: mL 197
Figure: mL 5.2
